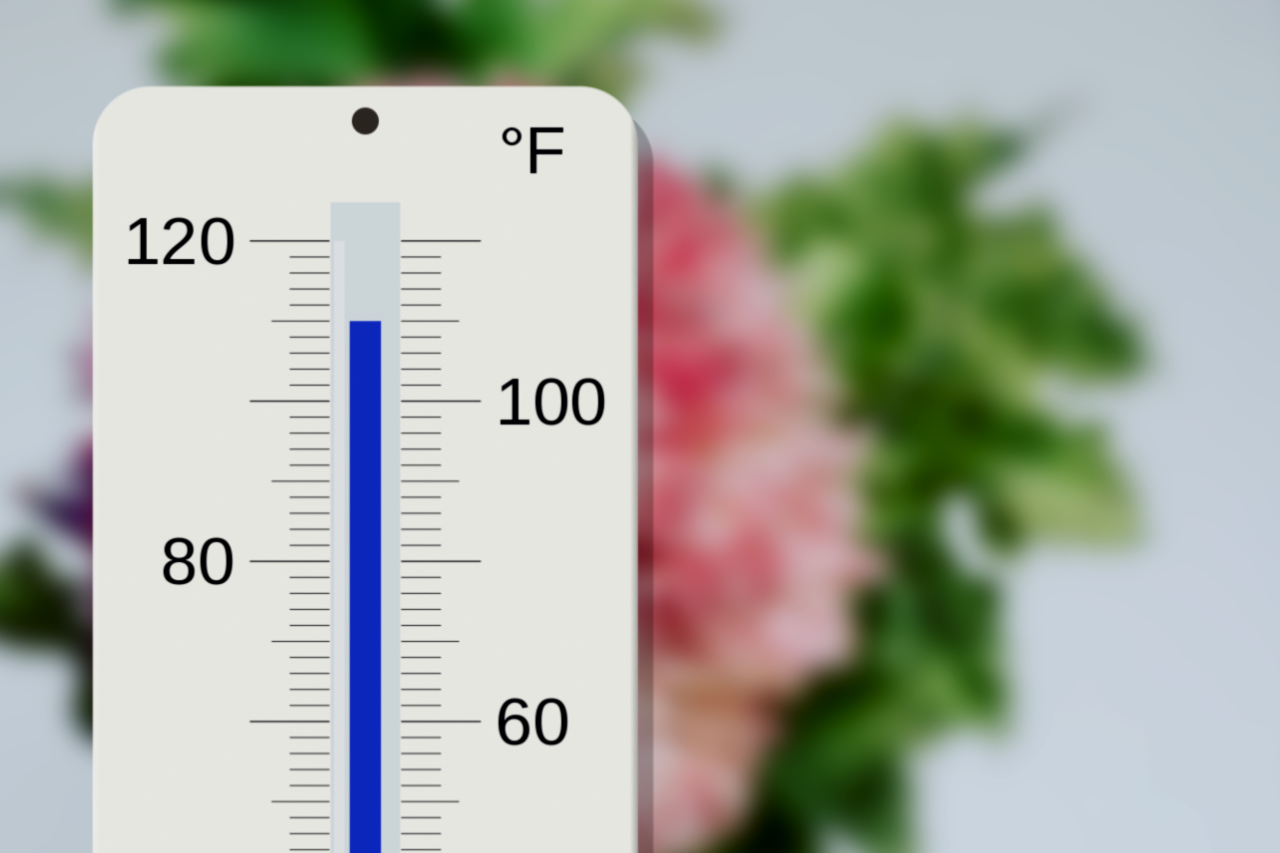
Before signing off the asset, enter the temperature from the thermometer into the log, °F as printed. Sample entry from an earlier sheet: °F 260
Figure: °F 110
